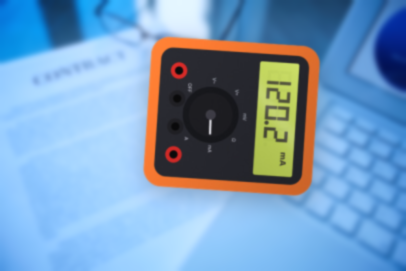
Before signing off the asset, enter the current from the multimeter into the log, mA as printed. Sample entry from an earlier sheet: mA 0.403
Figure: mA 120.2
